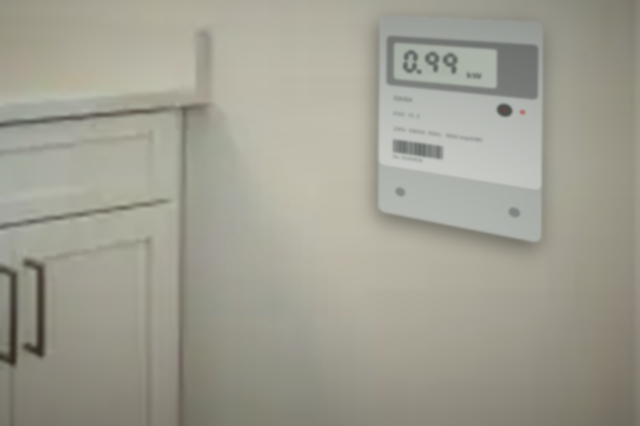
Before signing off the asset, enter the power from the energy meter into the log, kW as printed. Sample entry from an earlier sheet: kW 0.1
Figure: kW 0.99
